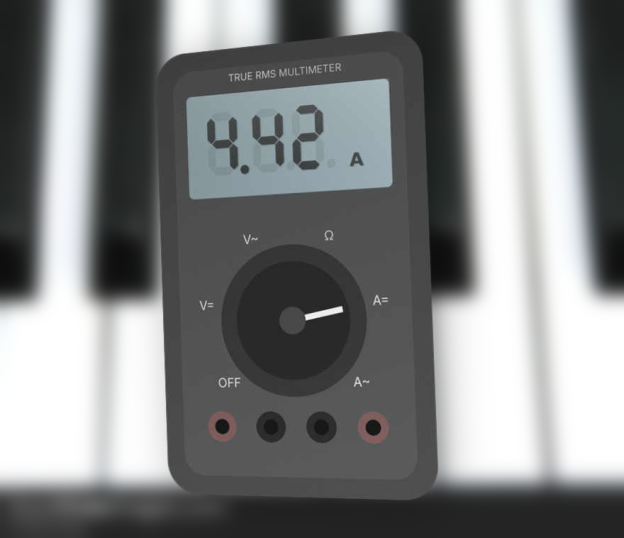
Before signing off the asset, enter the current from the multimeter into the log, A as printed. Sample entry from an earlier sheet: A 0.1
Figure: A 4.42
